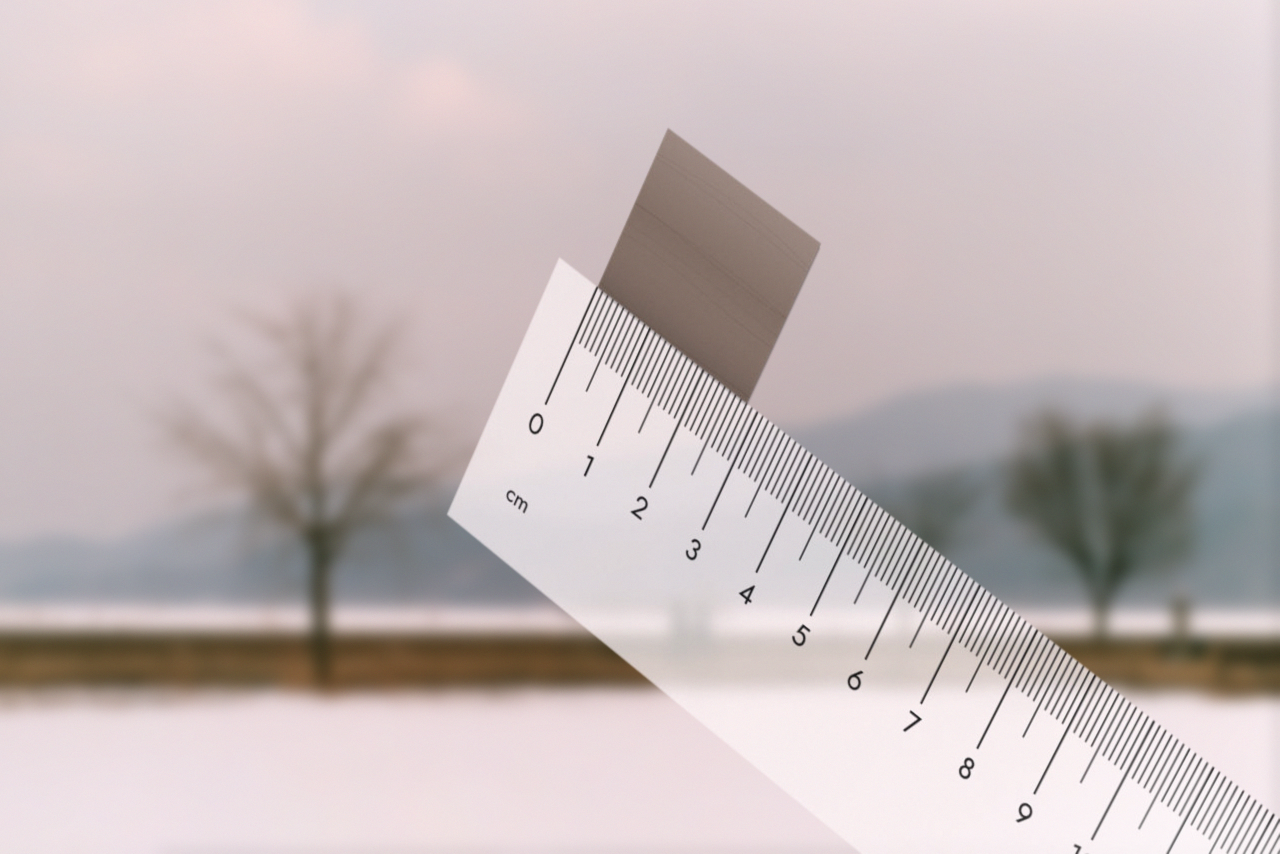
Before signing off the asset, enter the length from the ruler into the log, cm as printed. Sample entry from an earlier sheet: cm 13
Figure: cm 2.8
